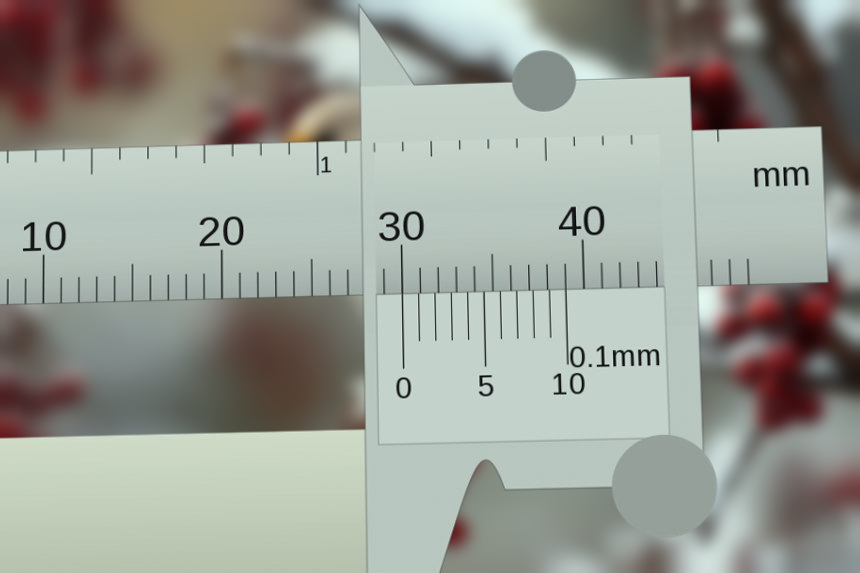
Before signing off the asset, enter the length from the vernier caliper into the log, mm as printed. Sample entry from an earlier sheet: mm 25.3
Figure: mm 30.0
